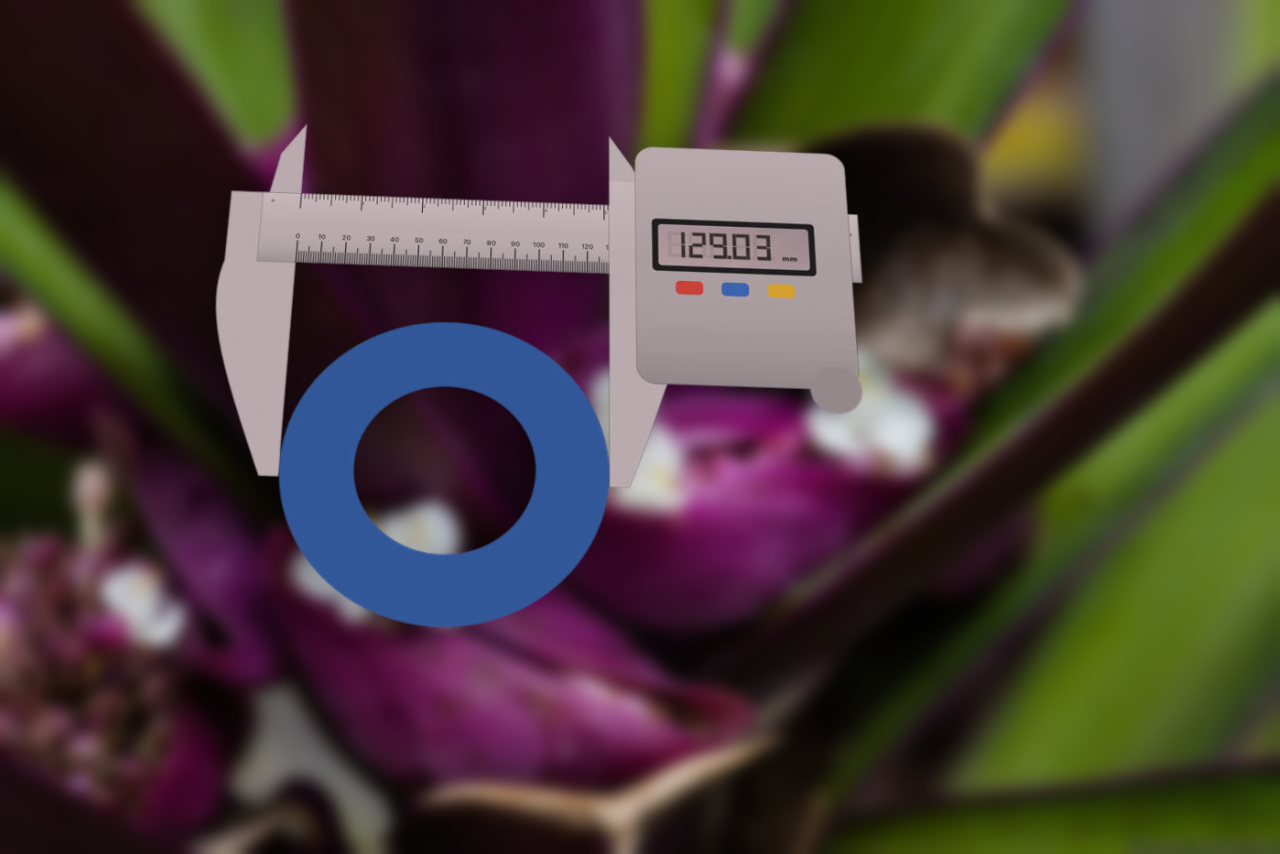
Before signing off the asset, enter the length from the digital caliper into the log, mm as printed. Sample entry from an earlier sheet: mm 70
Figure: mm 129.03
